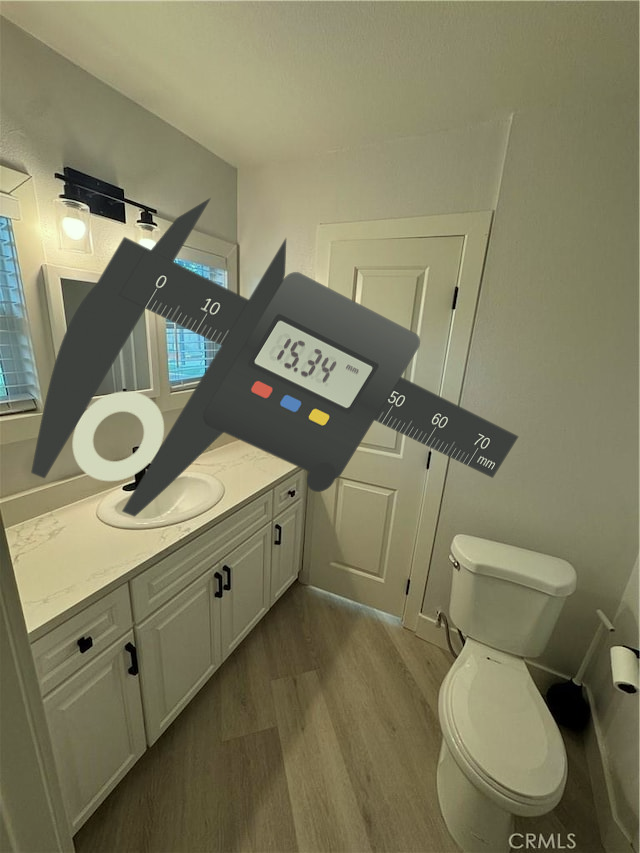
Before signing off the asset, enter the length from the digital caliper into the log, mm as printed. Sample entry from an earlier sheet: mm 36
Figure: mm 15.34
